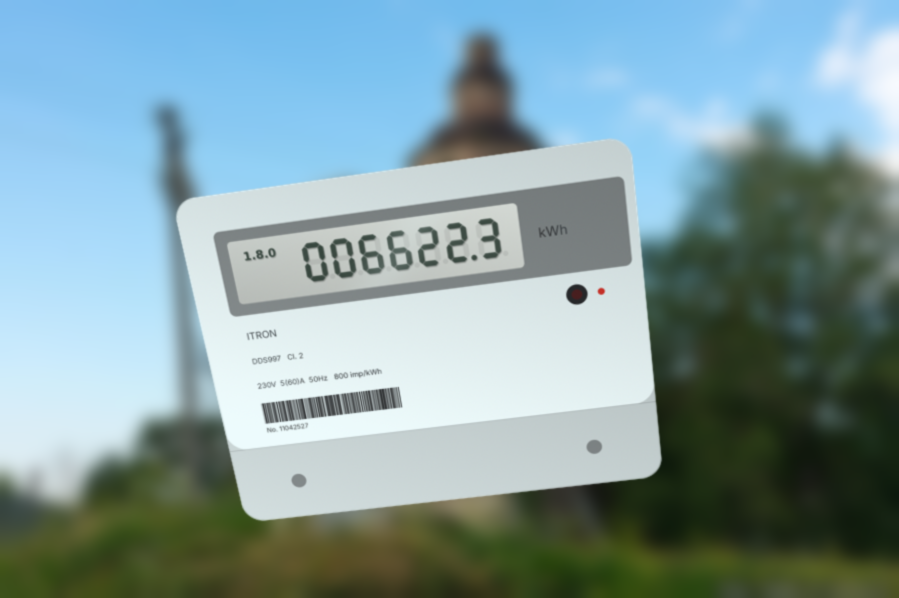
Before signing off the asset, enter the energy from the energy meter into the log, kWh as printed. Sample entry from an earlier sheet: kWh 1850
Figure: kWh 6622.3
